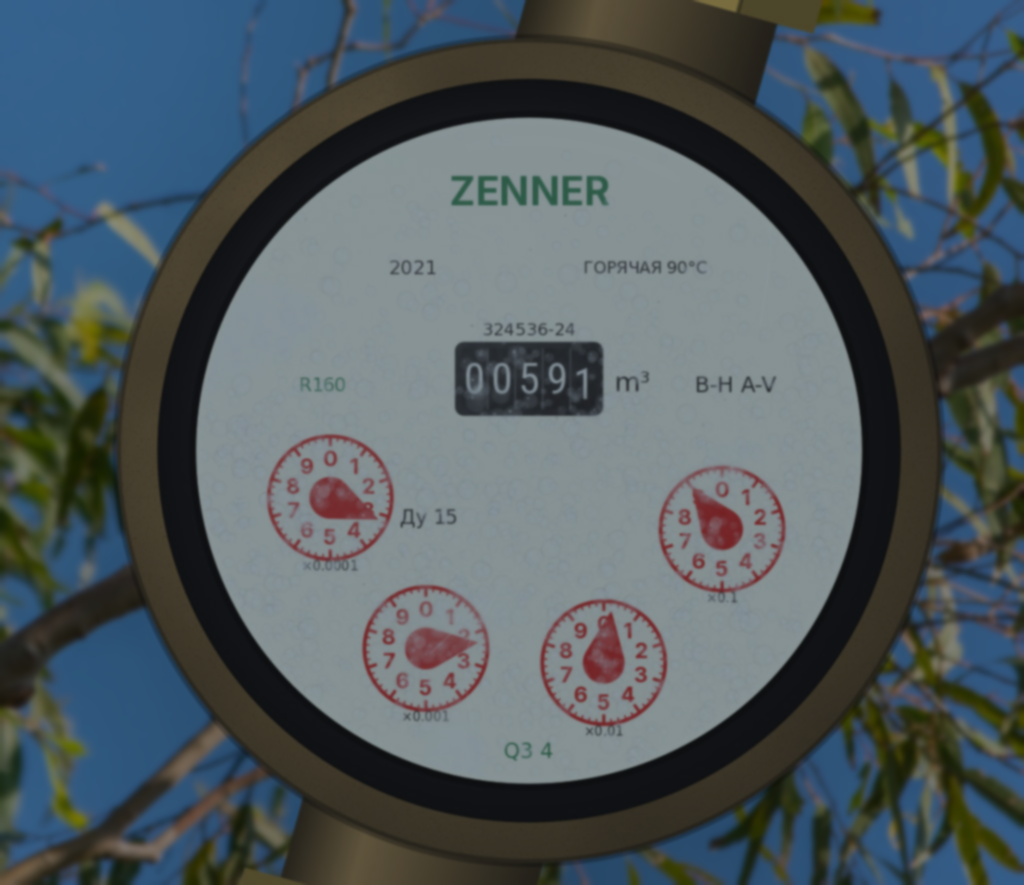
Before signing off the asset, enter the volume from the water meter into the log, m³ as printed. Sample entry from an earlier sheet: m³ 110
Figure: m³ 590.9023
